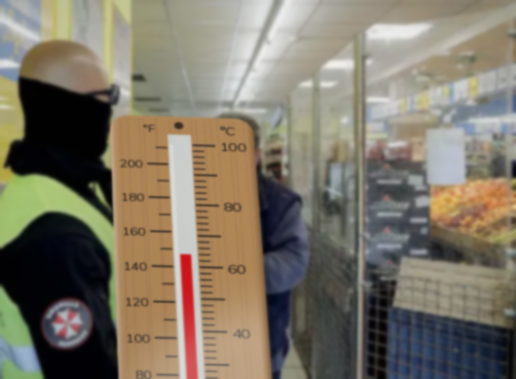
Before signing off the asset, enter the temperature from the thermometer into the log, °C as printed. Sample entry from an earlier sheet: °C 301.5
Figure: °C 64
